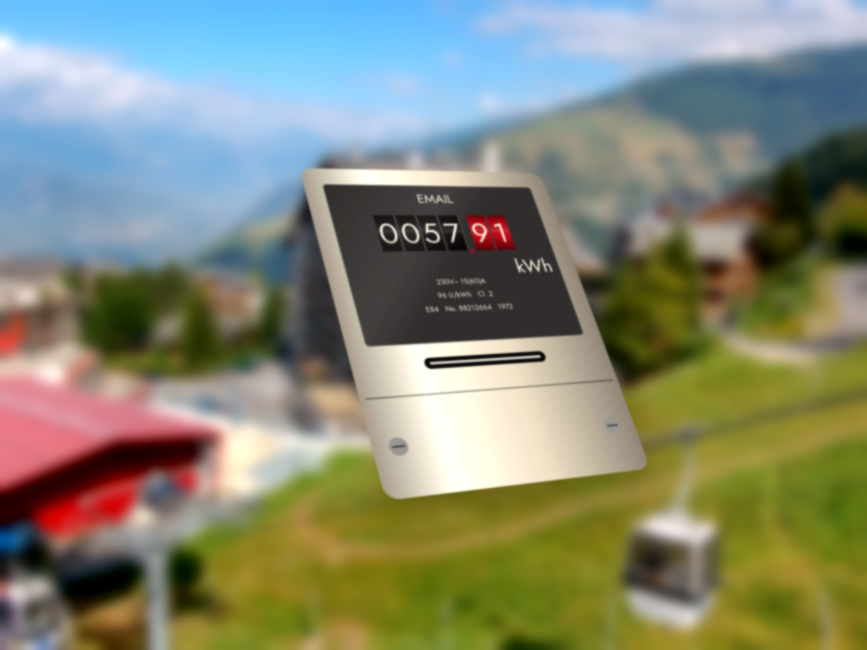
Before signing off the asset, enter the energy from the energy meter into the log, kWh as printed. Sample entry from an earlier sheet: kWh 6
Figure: kWh 57.91
